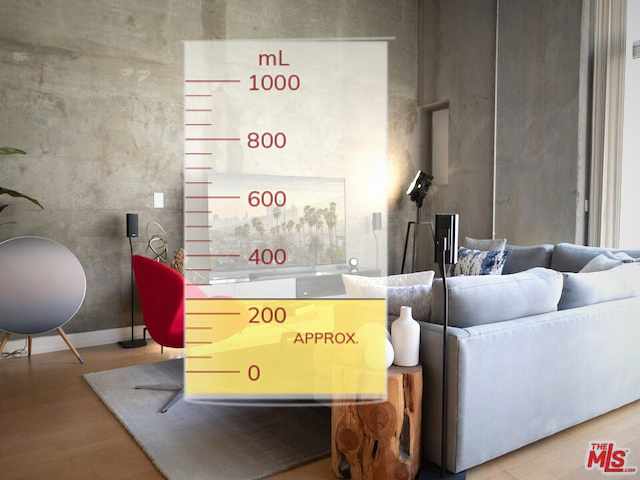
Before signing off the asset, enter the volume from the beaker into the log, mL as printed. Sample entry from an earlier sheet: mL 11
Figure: mL 250
